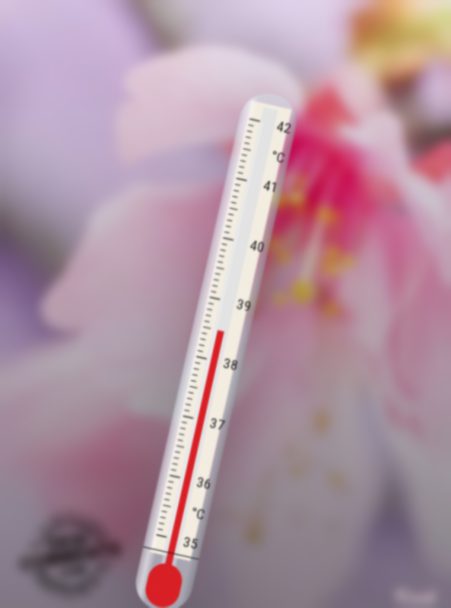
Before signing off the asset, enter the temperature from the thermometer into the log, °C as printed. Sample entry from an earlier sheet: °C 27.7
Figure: °C 38.5
